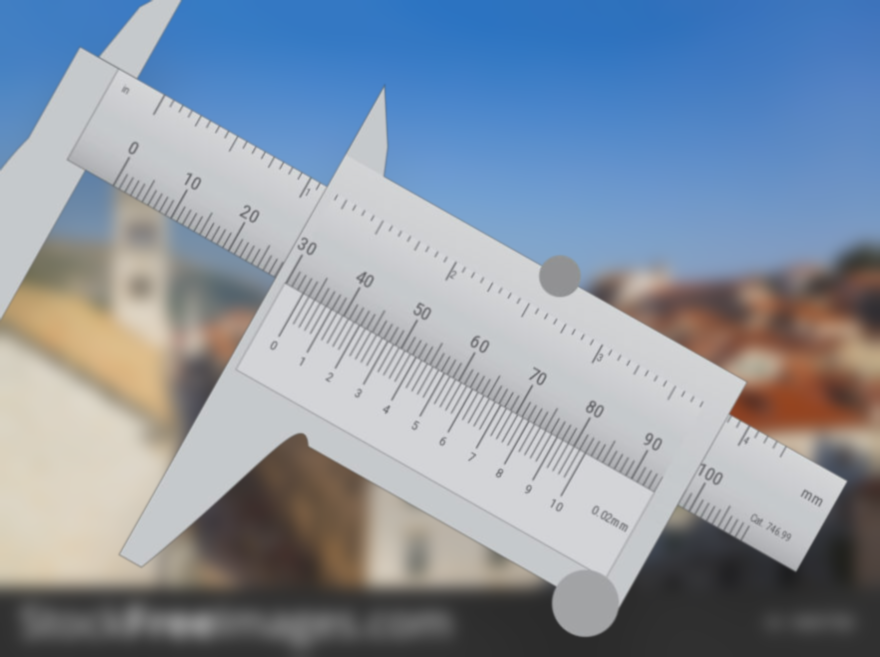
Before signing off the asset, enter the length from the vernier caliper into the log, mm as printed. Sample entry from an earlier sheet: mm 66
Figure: mm 33.0
